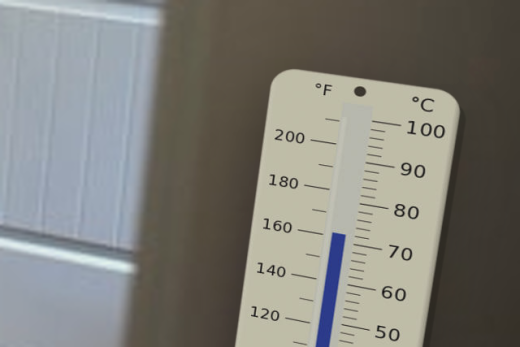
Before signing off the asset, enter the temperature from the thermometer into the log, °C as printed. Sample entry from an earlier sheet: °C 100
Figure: °C 72
